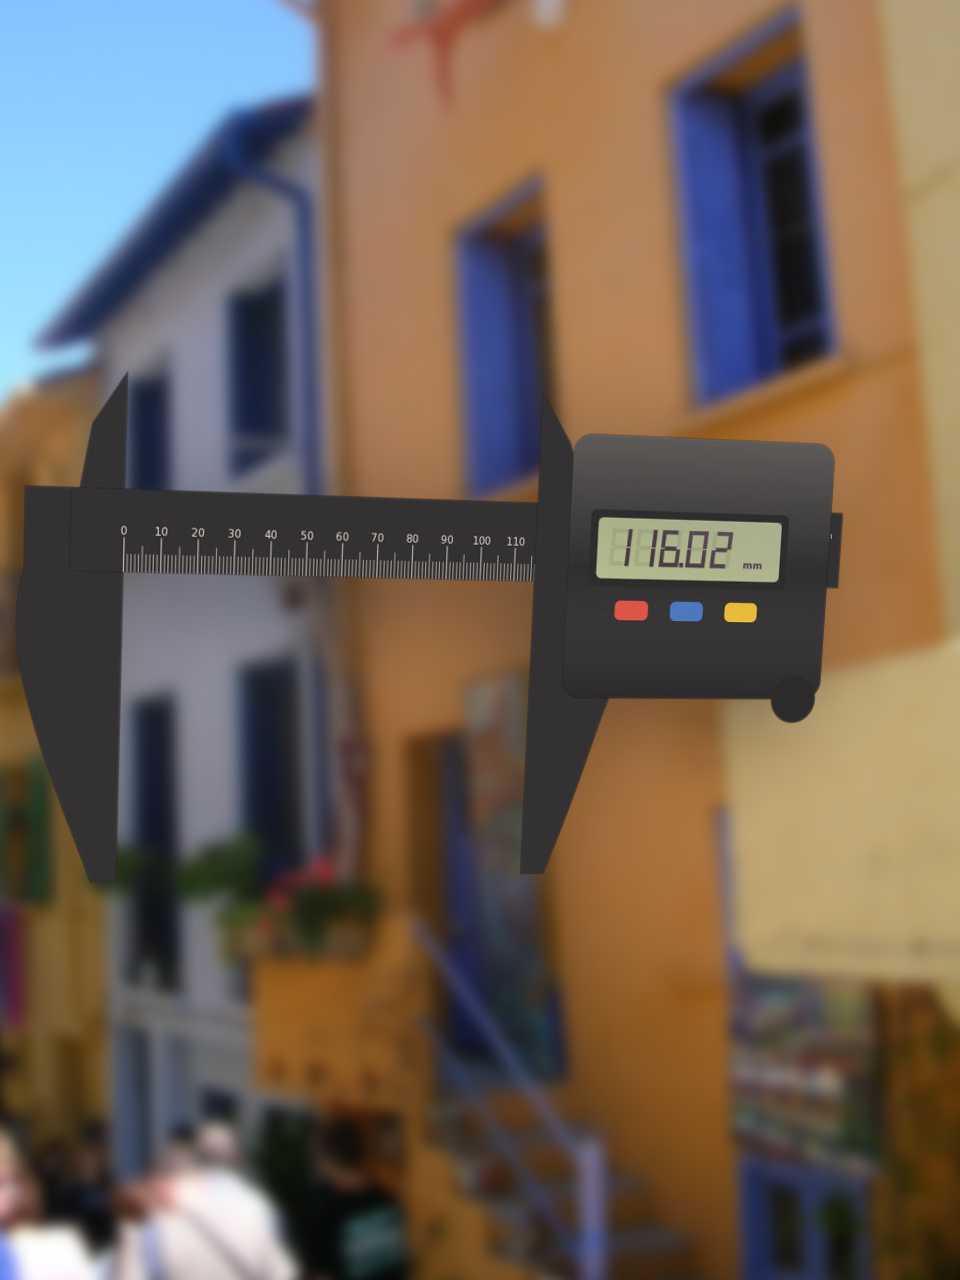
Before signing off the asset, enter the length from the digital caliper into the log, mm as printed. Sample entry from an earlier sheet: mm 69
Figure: mm 116.02
